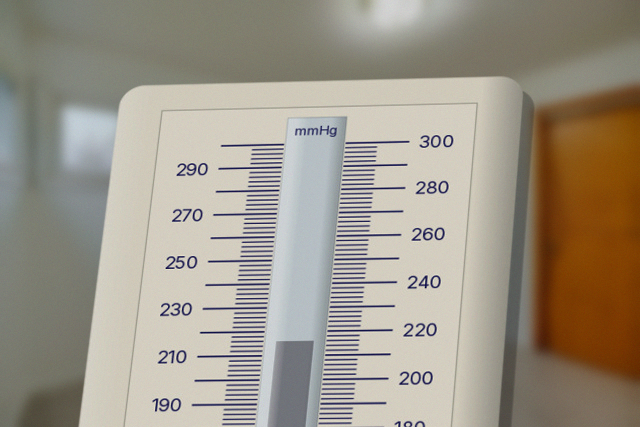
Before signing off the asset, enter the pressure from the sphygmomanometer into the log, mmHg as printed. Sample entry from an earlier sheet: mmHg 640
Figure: mmHg 216
